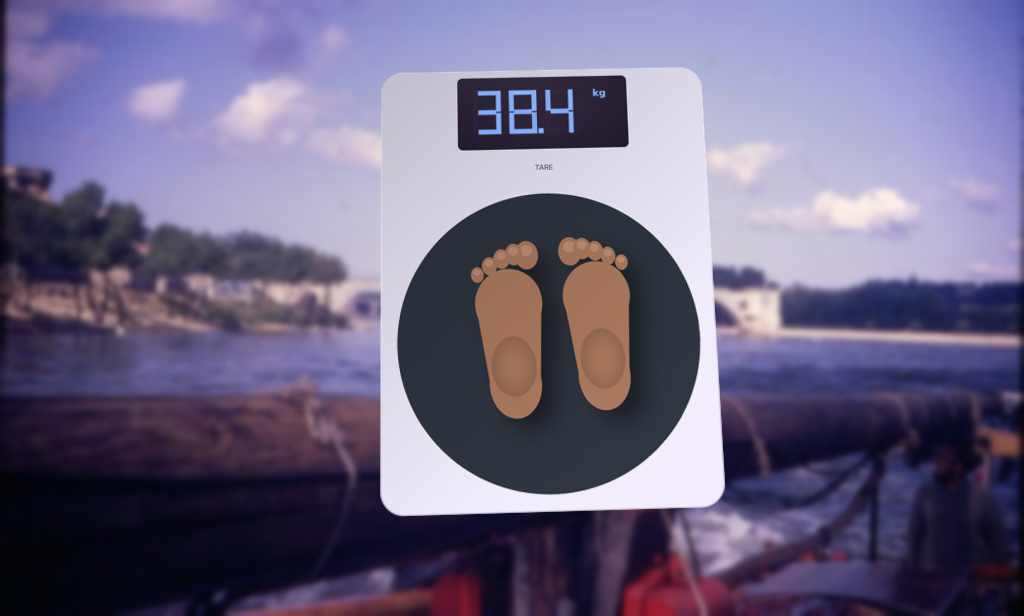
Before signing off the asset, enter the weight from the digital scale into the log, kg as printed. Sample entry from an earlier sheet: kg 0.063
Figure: kg 38.4
